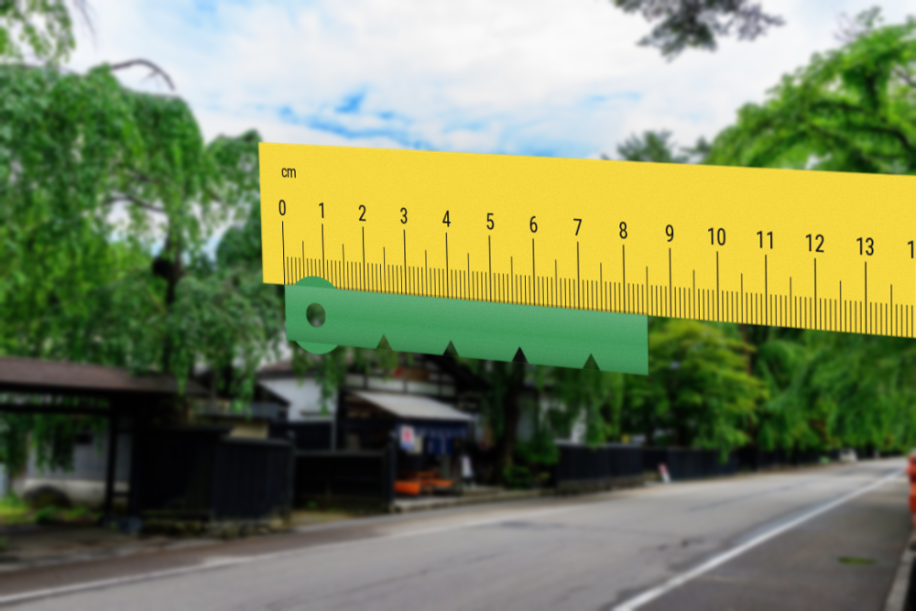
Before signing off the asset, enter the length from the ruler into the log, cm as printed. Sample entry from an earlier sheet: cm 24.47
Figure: cm 8.5
